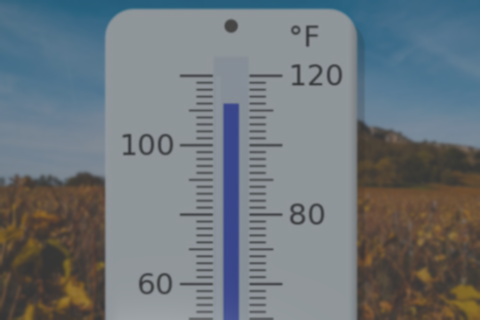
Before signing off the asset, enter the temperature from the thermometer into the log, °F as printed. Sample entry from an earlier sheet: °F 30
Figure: °F 112
